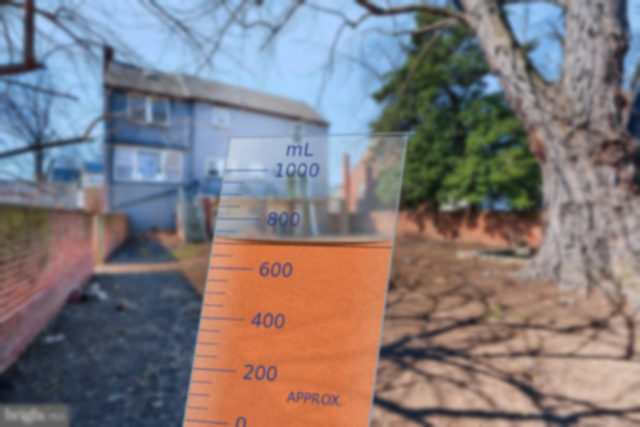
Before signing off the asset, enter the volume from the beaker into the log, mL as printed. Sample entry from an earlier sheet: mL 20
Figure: mL 700
